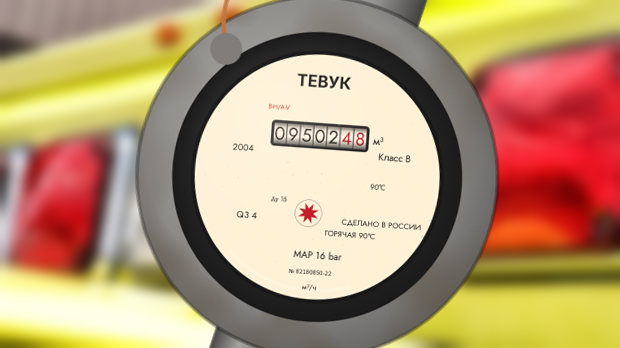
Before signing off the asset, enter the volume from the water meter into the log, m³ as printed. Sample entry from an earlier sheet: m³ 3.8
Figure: m³ 9502.48
